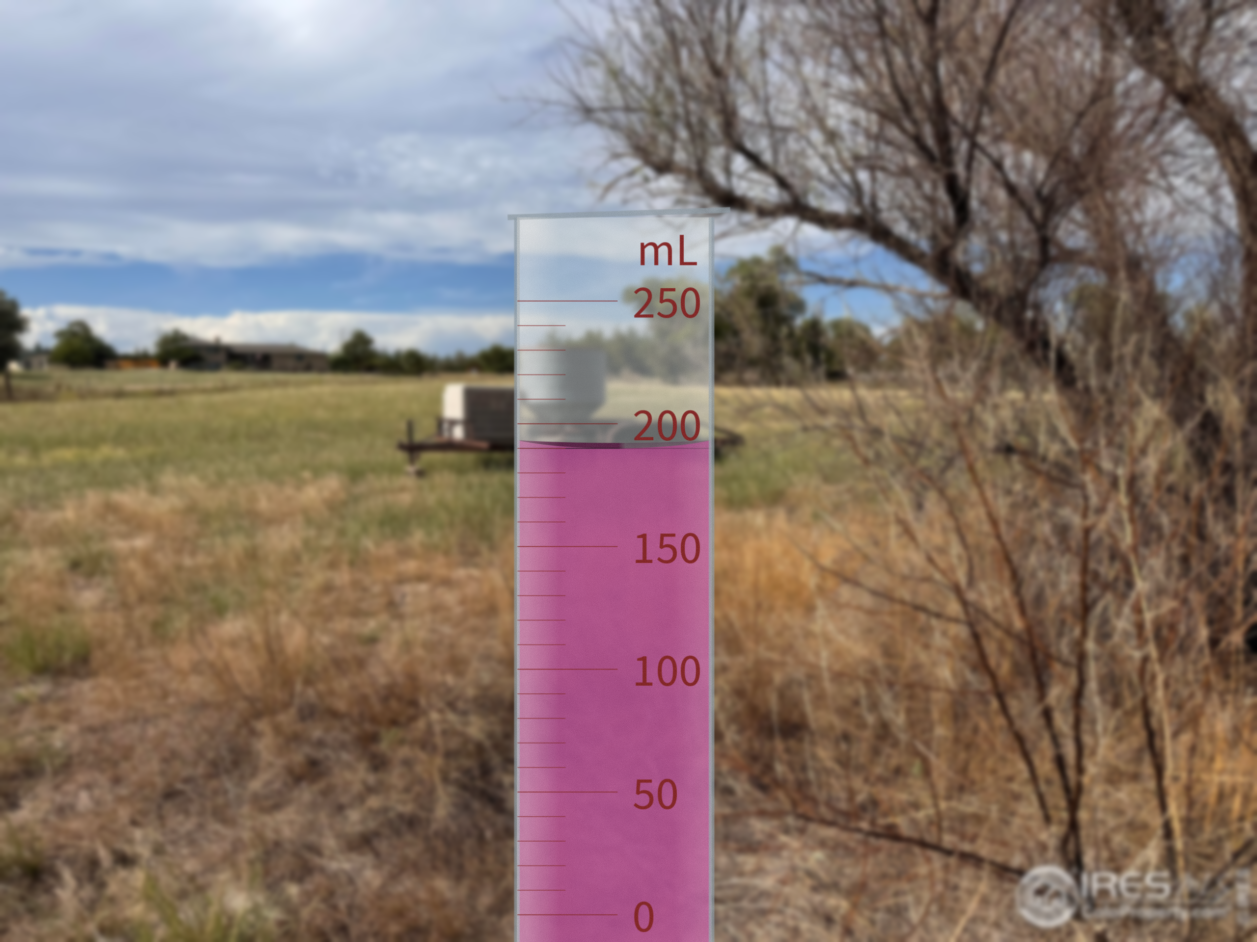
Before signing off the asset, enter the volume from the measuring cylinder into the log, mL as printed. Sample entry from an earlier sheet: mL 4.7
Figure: mL 190
